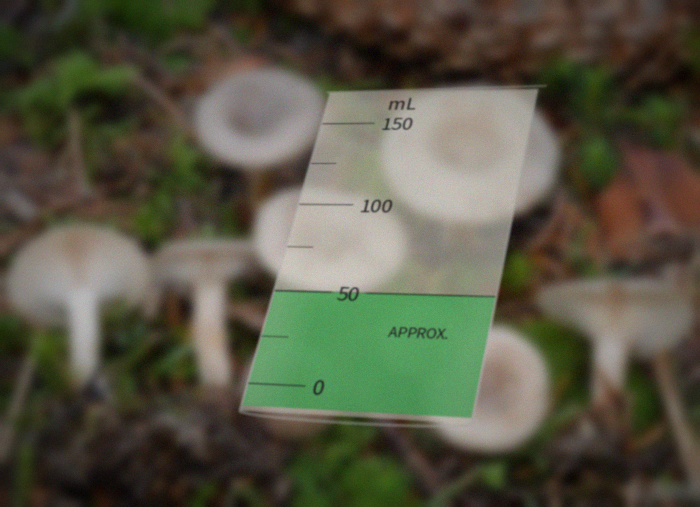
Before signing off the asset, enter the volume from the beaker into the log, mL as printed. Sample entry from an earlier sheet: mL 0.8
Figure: mL 50
